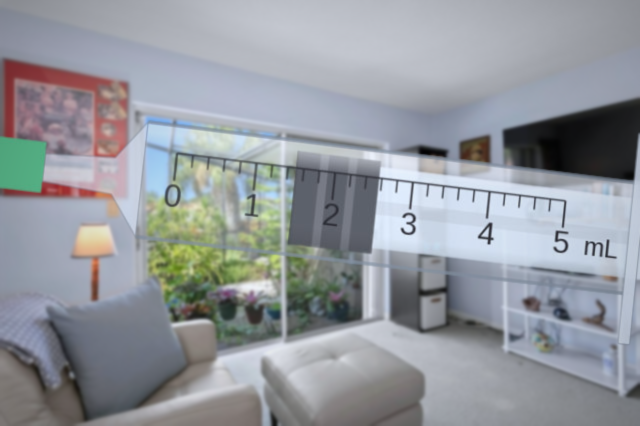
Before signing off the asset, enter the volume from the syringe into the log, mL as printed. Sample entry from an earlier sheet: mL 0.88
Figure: mL 1.5
